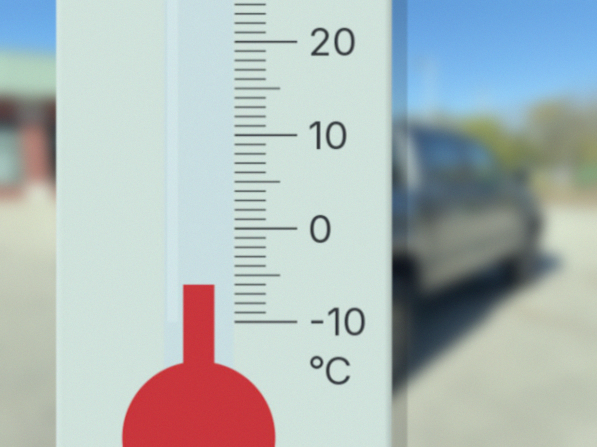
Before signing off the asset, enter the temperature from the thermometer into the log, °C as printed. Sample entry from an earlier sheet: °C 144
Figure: °C -6
